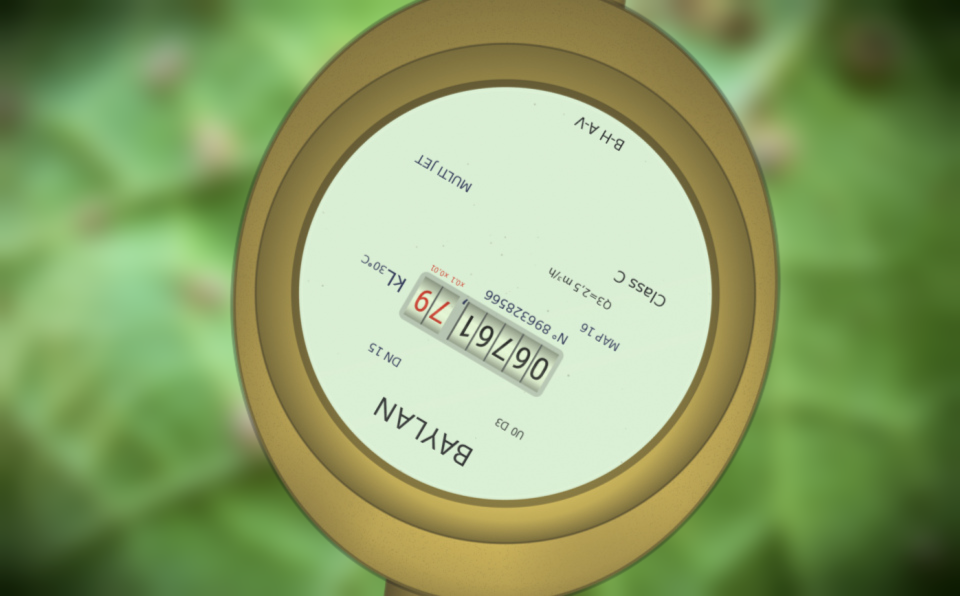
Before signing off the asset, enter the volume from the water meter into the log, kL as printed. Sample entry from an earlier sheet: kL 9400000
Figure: kL 6761.79
